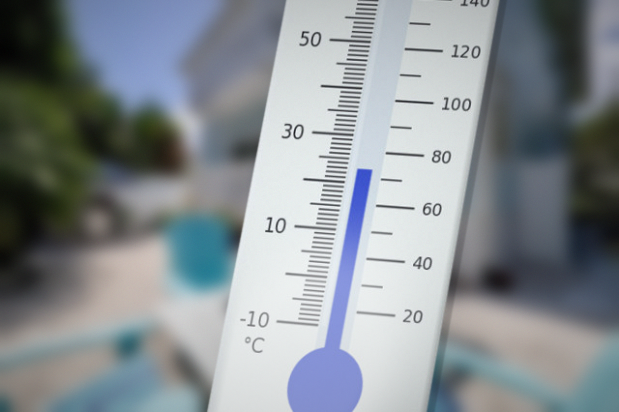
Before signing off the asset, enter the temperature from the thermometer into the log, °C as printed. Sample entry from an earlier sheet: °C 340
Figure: °C 23
